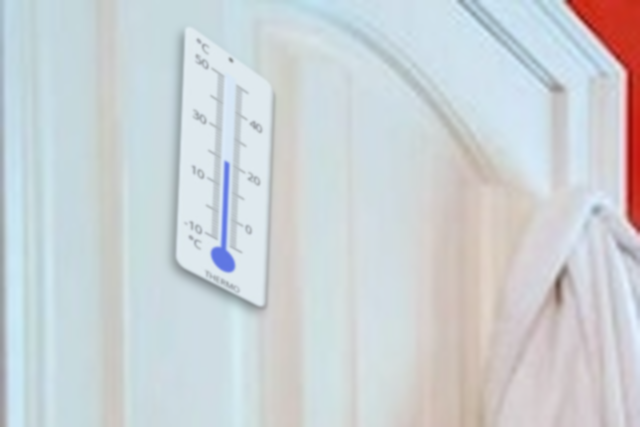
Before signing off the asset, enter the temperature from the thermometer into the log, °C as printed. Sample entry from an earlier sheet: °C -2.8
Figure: °C 20
